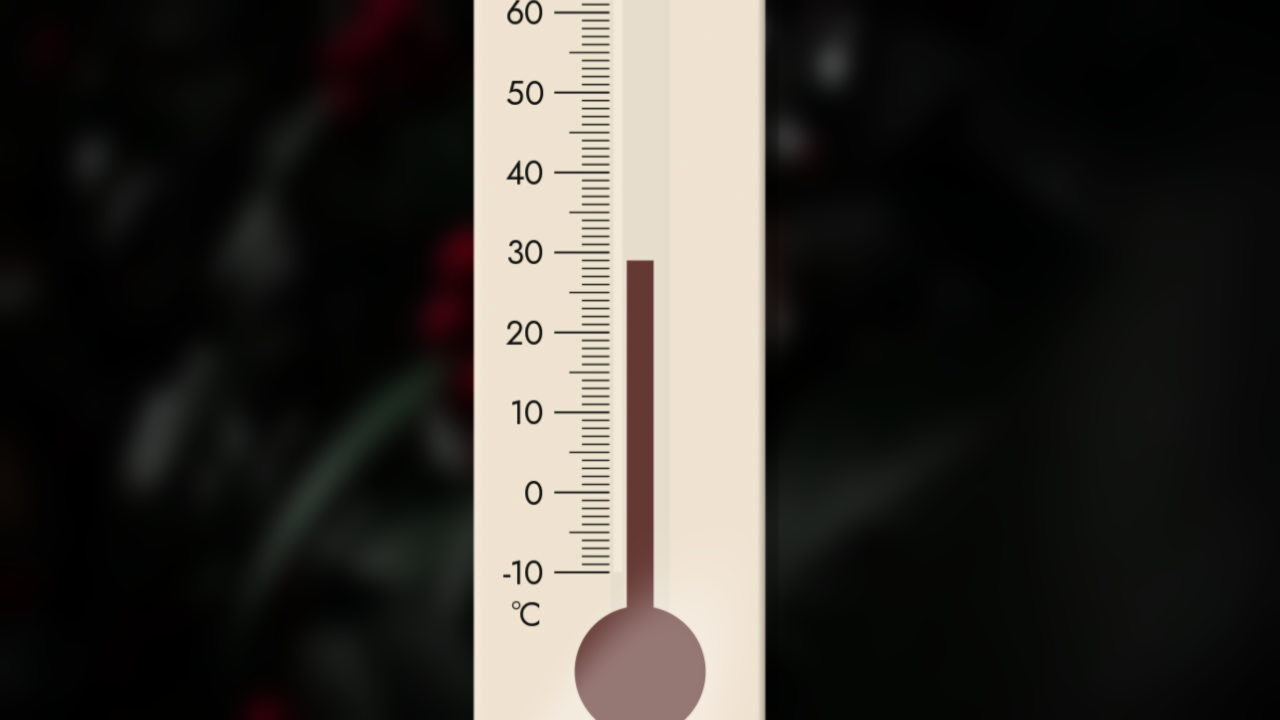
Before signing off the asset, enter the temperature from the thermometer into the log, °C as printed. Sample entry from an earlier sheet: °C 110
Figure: °C 29
